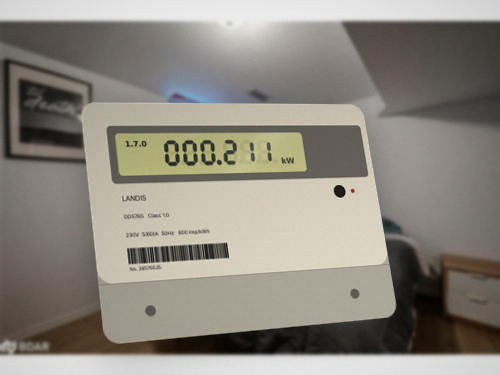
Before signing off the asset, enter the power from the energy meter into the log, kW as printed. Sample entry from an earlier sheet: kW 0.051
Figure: kW 0.211
